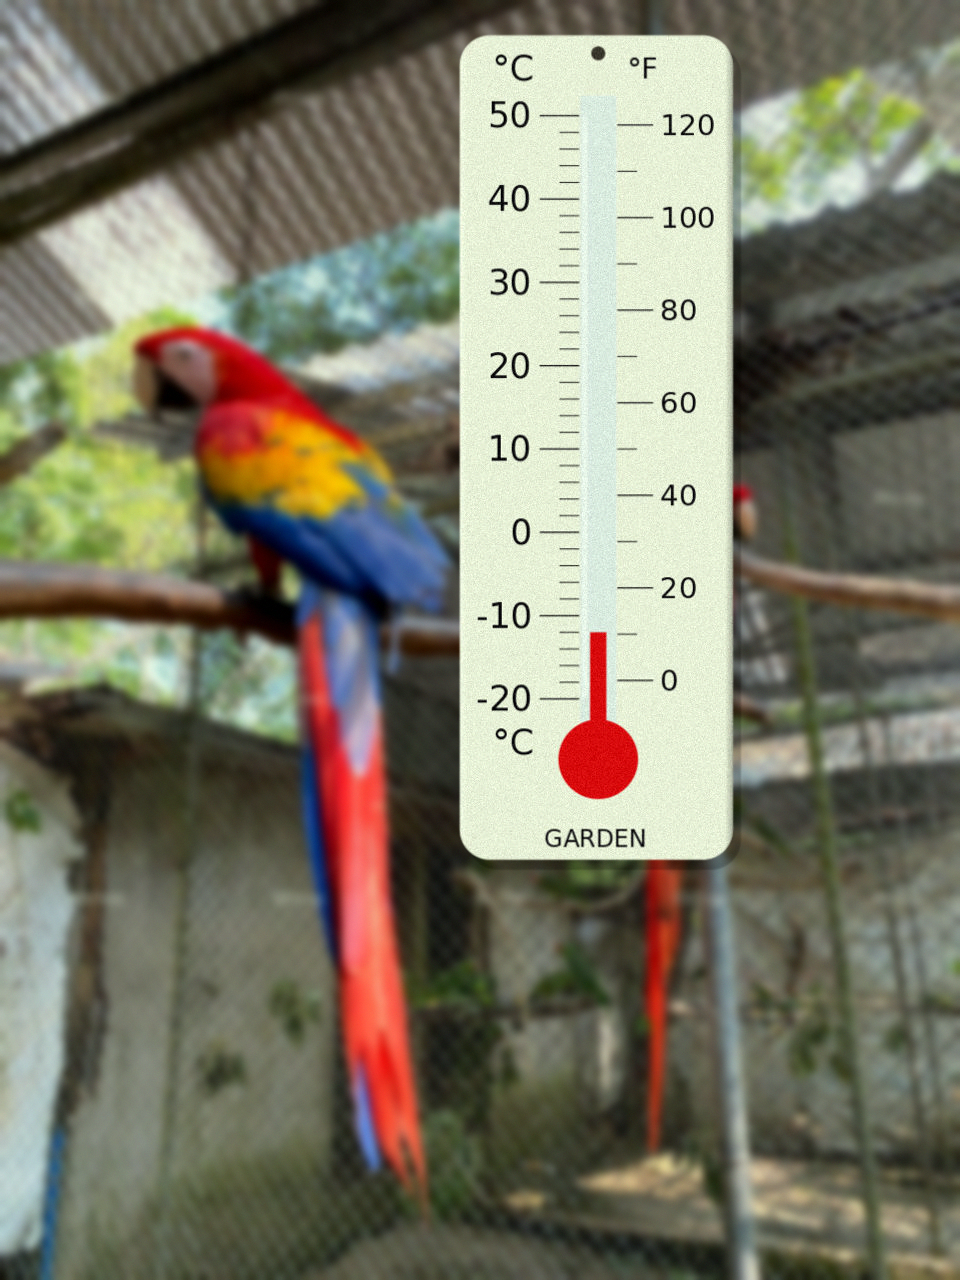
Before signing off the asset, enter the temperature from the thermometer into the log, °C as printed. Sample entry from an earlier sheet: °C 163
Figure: °C -12
